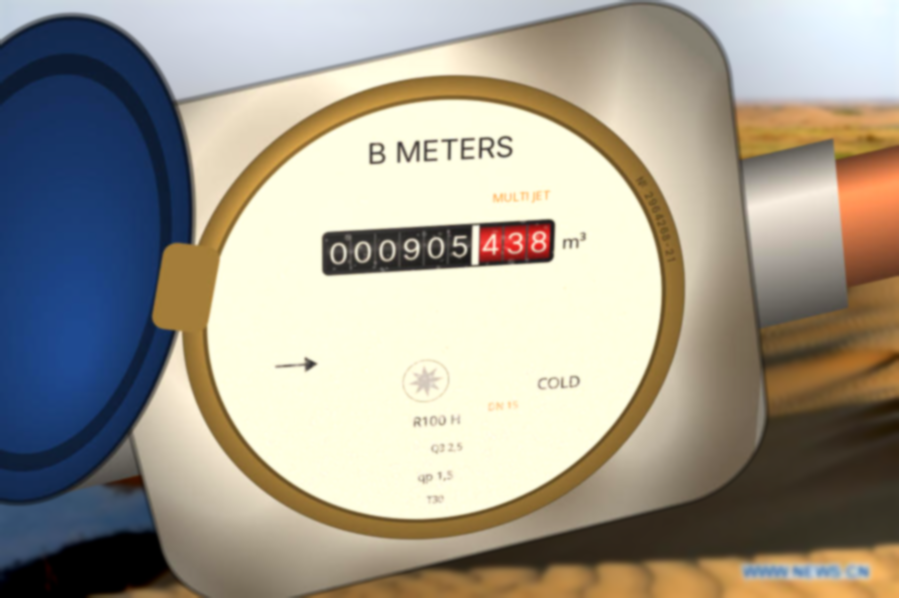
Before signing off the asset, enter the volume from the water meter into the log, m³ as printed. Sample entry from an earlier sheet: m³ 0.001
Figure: m³ 905.438
